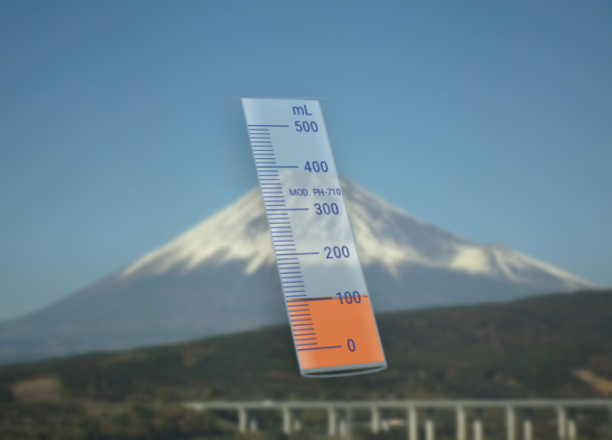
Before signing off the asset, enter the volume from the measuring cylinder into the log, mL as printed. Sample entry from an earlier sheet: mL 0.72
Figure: mL 100
